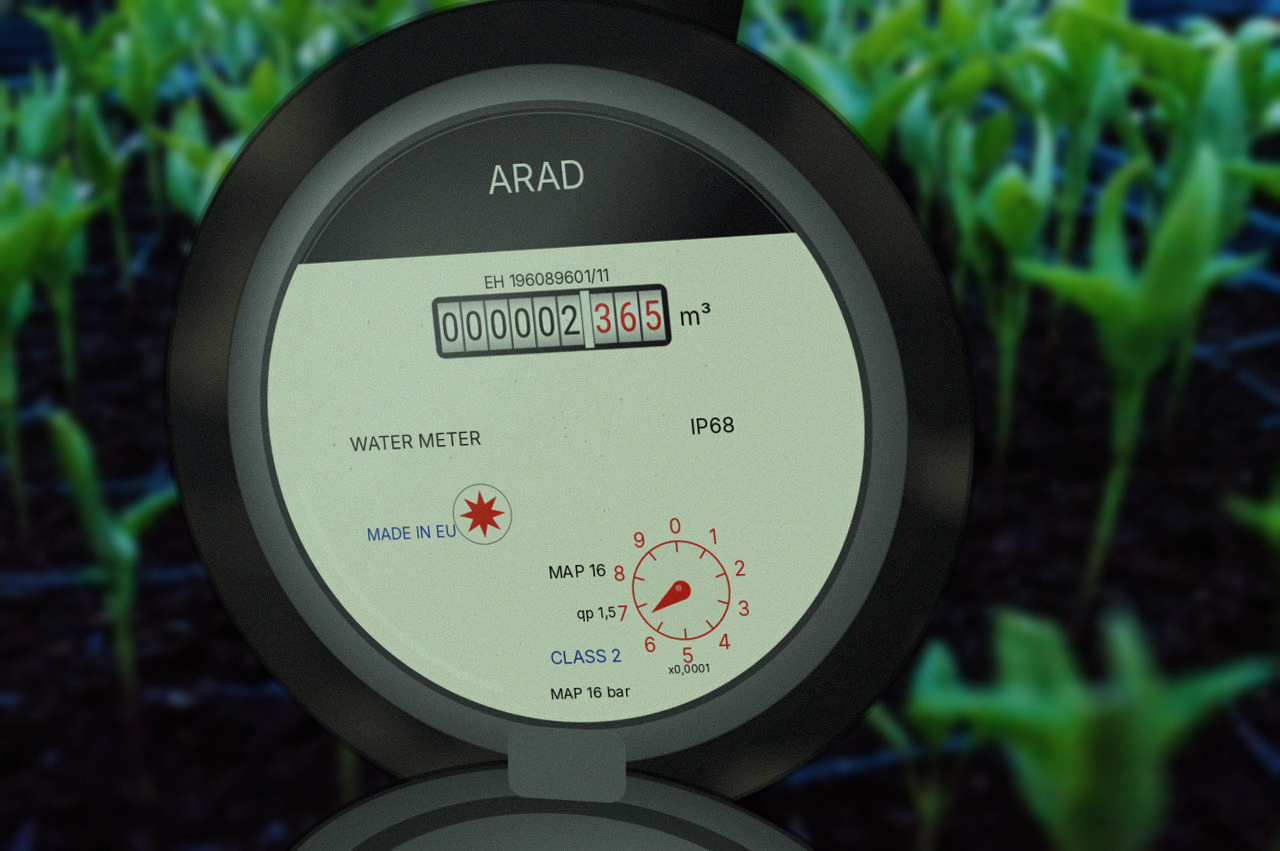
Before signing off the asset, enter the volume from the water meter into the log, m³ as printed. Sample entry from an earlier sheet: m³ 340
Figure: m³ 2.3656
